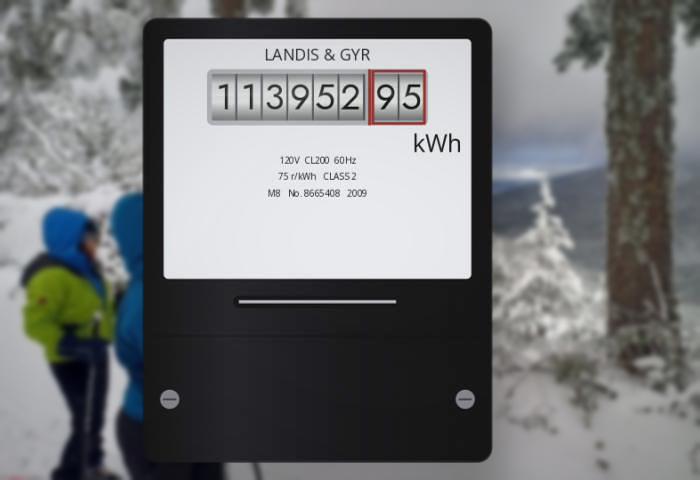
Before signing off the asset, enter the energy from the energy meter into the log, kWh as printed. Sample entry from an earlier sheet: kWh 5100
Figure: kWh 113952.95
